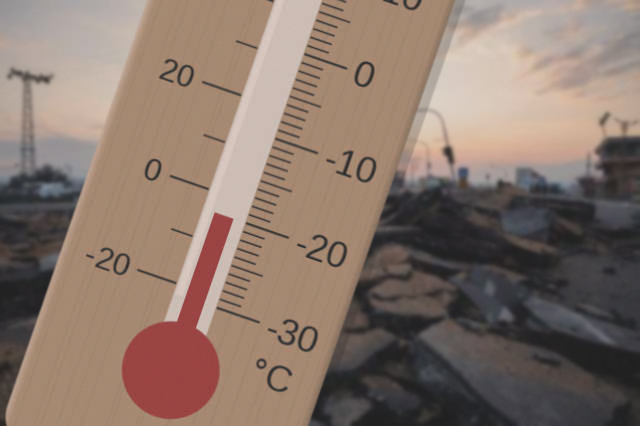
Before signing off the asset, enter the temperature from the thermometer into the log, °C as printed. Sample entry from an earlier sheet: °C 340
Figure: °C -20
